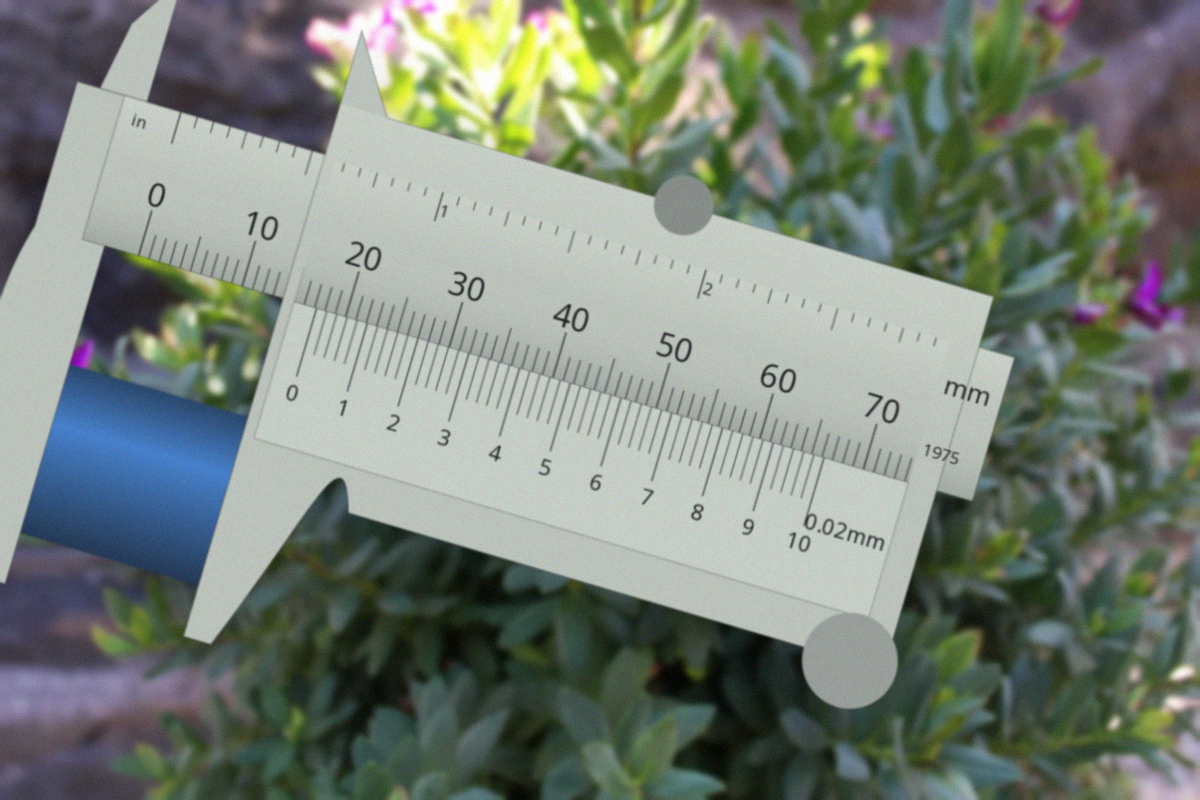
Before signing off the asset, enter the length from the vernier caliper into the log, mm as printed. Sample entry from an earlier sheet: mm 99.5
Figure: mm 17.2
